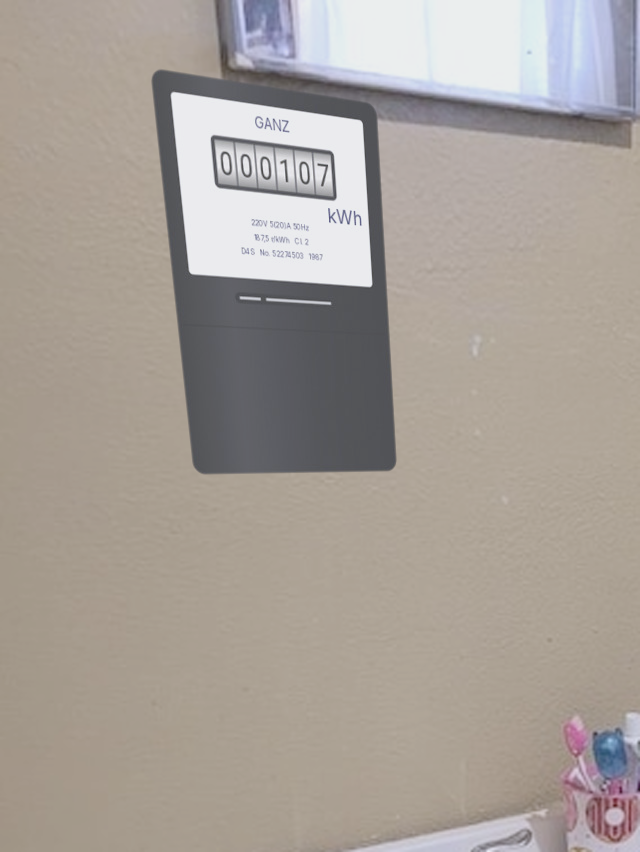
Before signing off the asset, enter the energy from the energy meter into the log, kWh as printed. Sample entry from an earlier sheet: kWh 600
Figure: kWh 107
